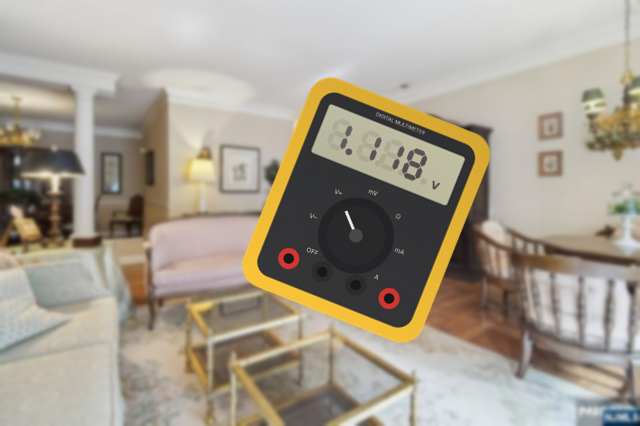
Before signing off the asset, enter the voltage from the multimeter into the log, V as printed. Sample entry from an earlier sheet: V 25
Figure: V 1.118
